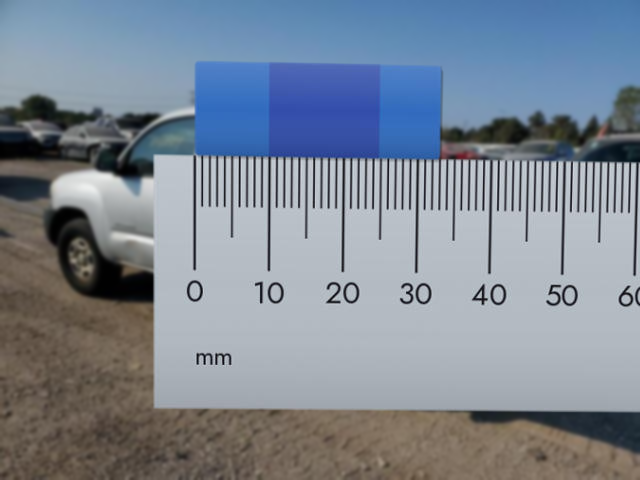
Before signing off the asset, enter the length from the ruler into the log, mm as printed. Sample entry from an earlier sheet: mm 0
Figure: mm 33
